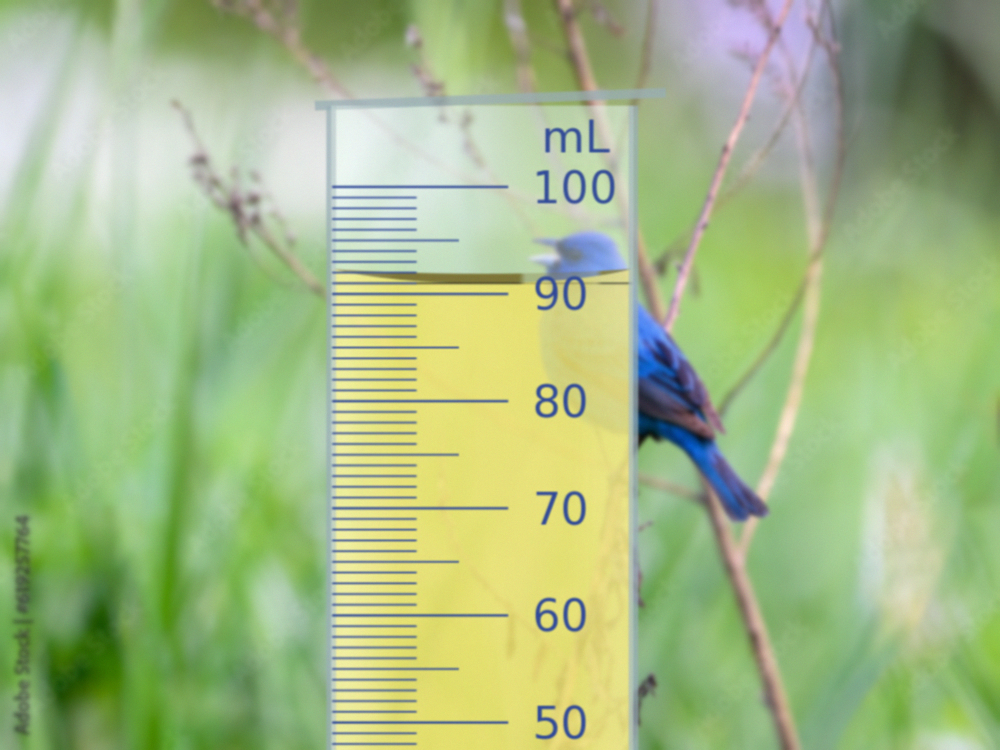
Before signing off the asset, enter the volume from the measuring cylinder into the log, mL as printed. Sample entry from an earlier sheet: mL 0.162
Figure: mL 91
